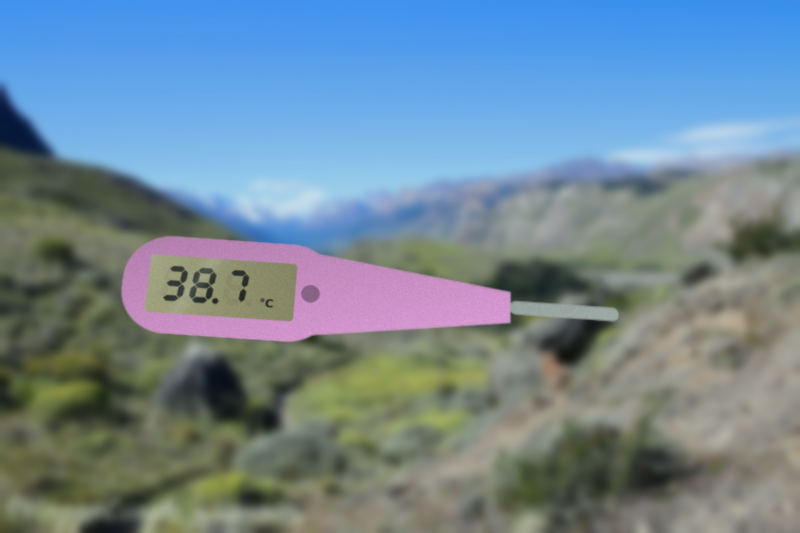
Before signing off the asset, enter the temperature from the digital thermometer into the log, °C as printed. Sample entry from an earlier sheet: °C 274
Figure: °C 38.7
